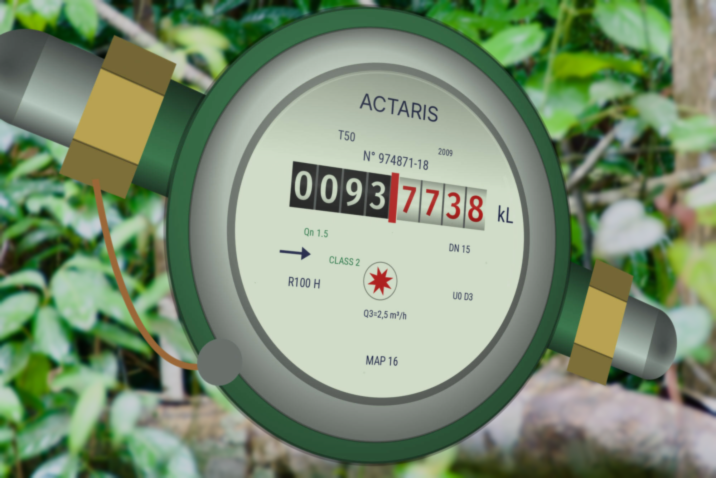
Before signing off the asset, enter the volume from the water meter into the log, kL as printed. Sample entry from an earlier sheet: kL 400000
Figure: kL 93.7738
